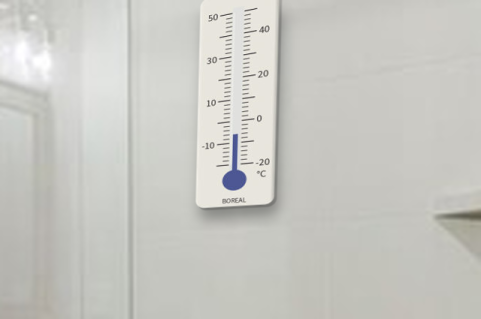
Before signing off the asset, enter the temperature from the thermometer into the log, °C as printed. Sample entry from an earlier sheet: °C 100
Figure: °C -6
